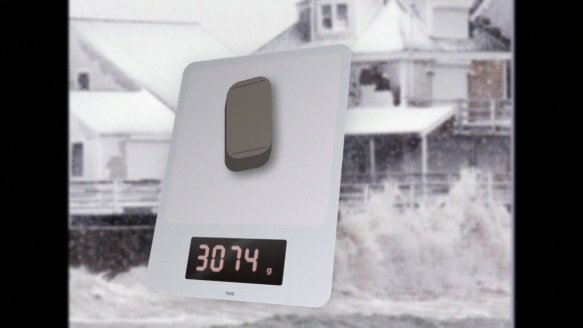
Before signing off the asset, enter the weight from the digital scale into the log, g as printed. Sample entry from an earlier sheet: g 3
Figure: g 3074
